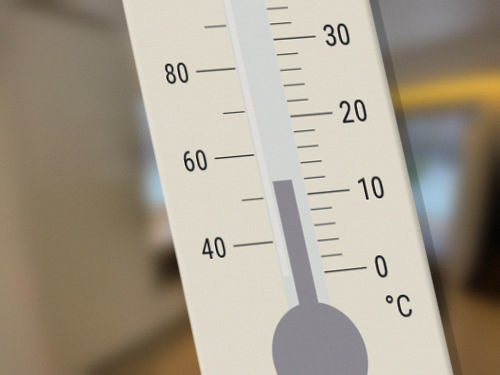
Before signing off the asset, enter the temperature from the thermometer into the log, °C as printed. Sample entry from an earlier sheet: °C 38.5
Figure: °C 12
